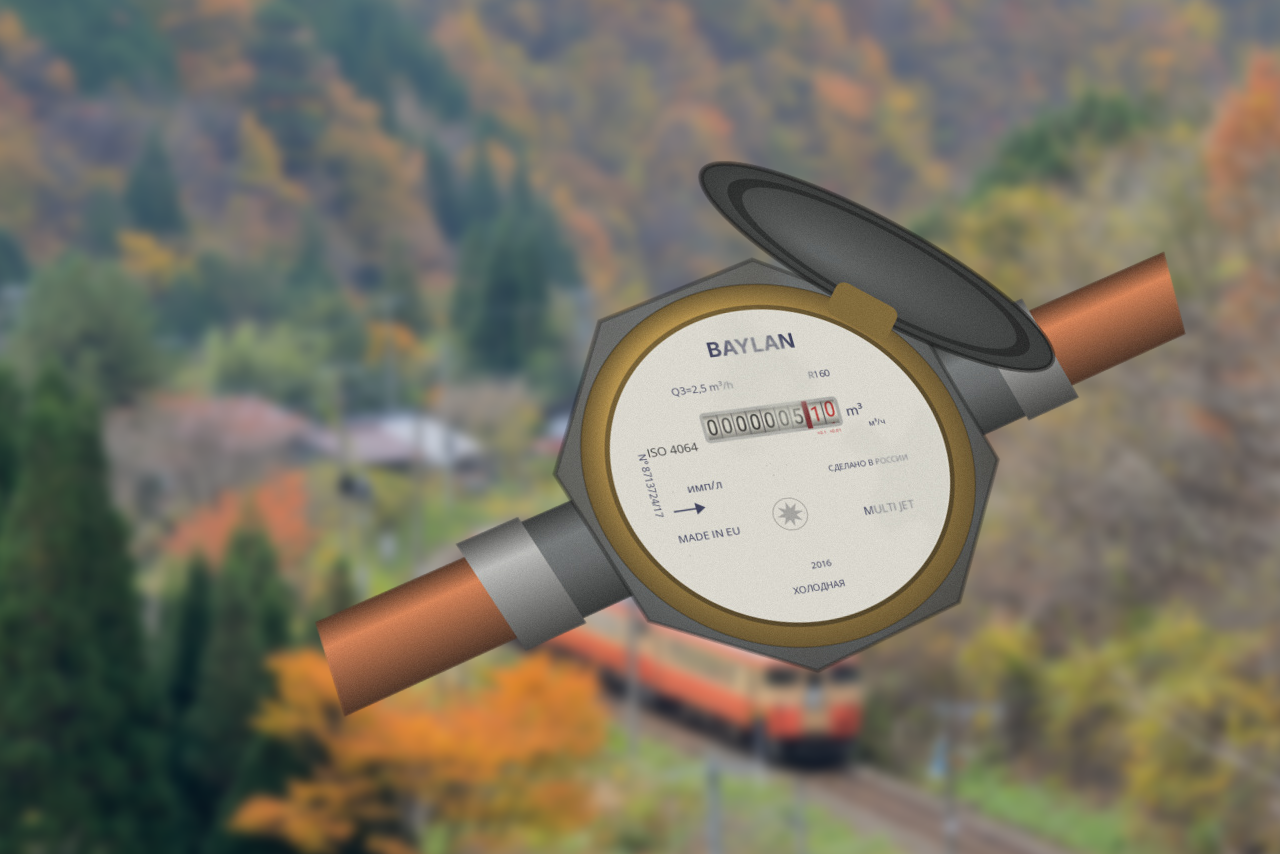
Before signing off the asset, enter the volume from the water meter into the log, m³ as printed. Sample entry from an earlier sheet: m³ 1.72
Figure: m³ 5.10
